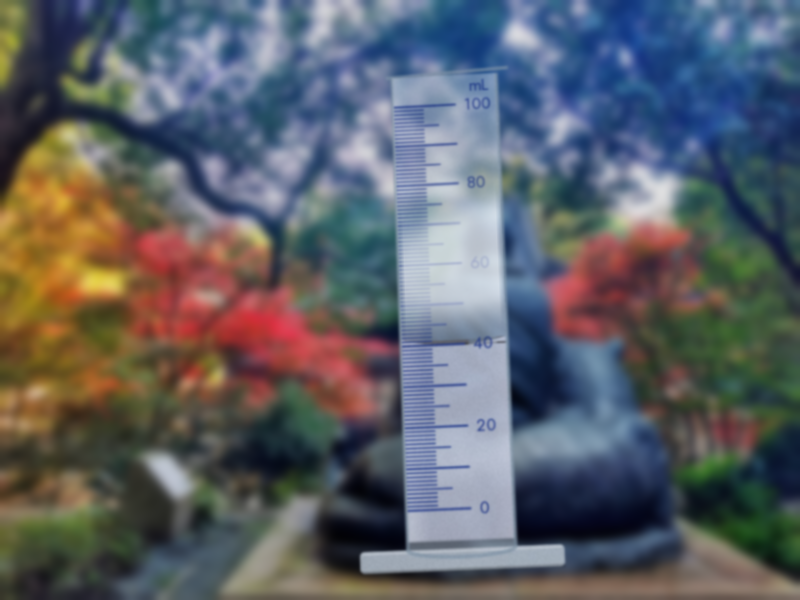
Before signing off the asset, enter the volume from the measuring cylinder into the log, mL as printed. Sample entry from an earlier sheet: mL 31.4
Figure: mL 40
